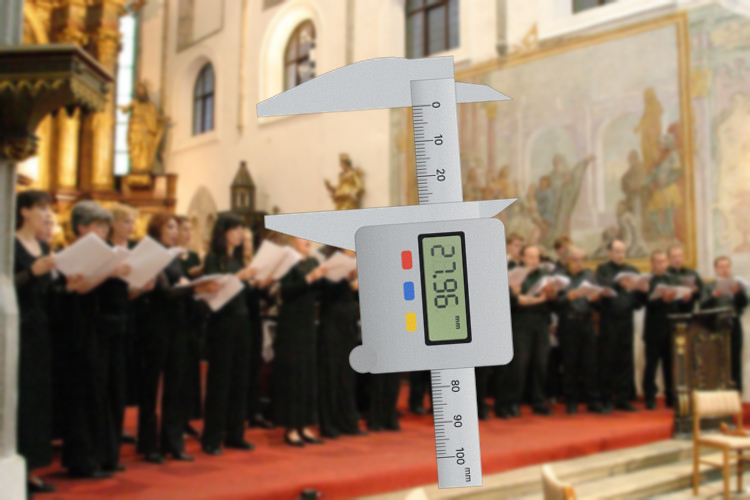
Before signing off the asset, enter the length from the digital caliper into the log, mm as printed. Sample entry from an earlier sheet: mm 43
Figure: mm 27.96
